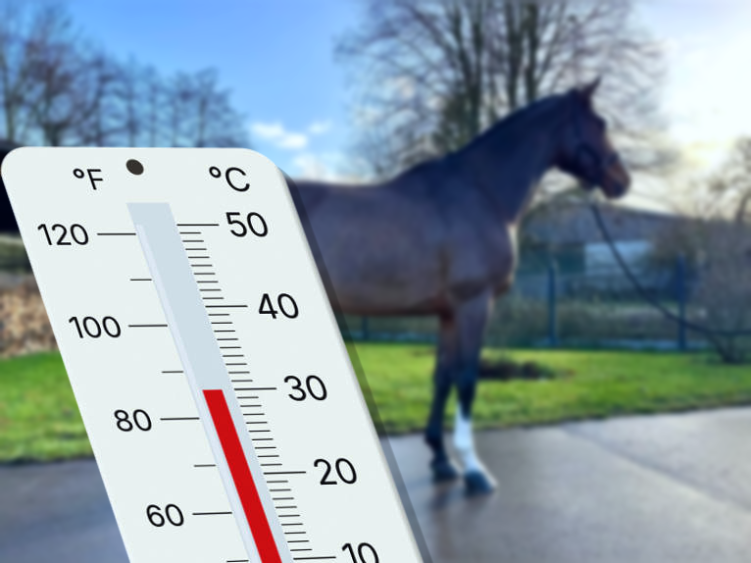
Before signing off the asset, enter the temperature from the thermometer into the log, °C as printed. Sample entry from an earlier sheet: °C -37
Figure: °C 30
